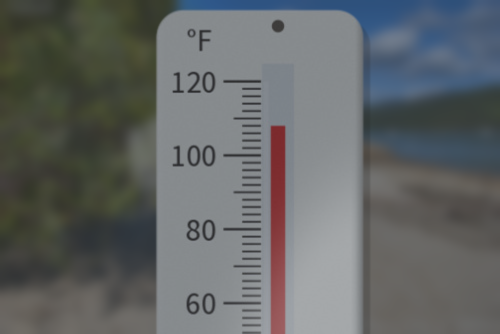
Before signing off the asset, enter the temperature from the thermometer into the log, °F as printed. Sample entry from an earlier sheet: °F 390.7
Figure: °F 108
